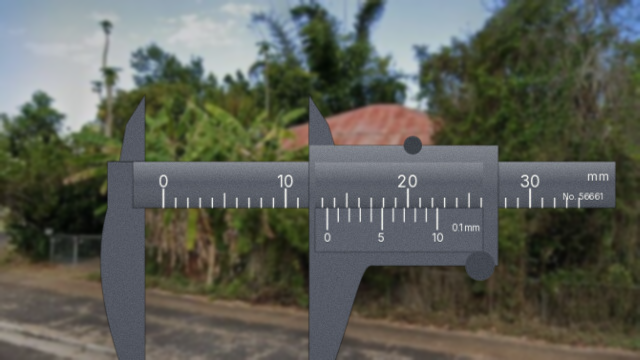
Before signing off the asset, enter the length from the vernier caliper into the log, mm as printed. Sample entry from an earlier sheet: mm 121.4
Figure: mm 13.4
